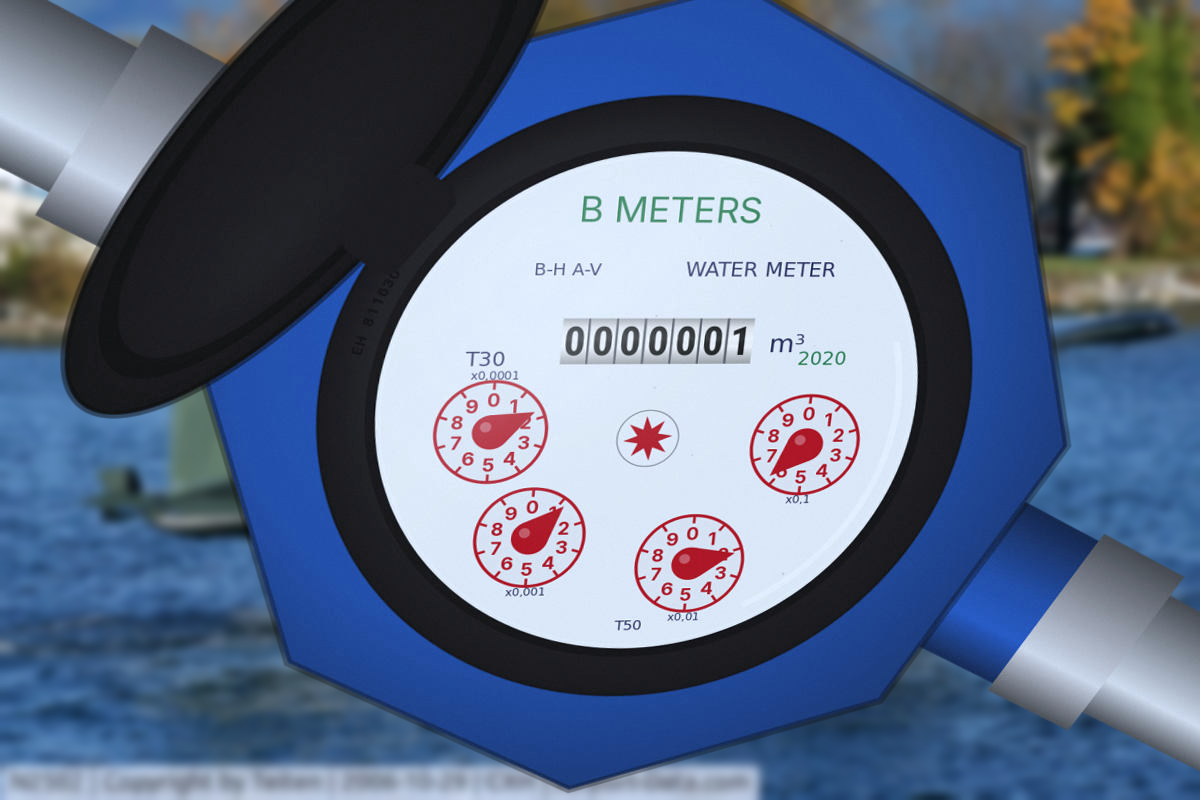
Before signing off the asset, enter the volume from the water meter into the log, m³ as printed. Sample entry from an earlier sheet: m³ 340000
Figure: m³ 1.6211
